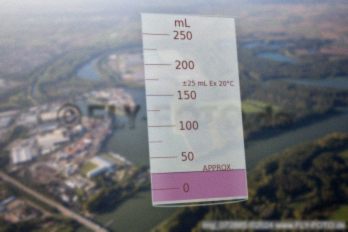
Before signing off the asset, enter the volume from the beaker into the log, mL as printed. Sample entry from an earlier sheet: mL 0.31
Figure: mL 25
